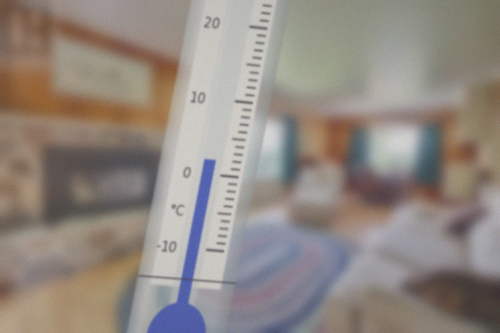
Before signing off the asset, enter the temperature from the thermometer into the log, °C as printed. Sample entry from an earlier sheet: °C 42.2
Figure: °C 2
